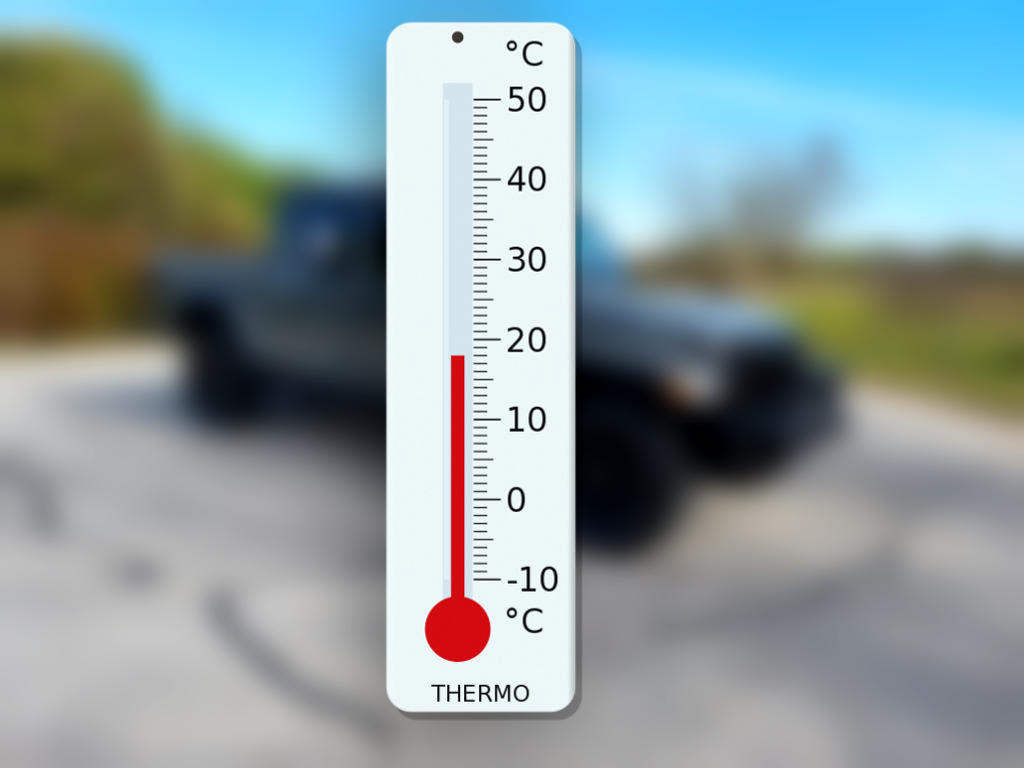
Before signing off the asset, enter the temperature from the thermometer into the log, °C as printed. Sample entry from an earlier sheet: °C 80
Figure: °C 18
